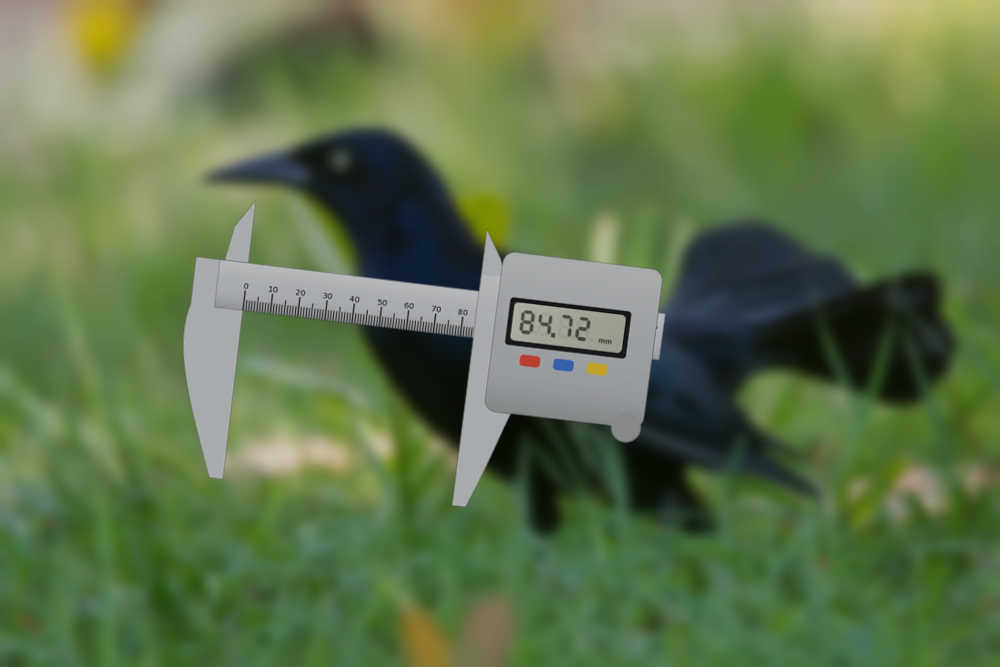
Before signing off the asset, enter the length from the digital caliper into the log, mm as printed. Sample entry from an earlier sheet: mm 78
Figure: mm 84.72
